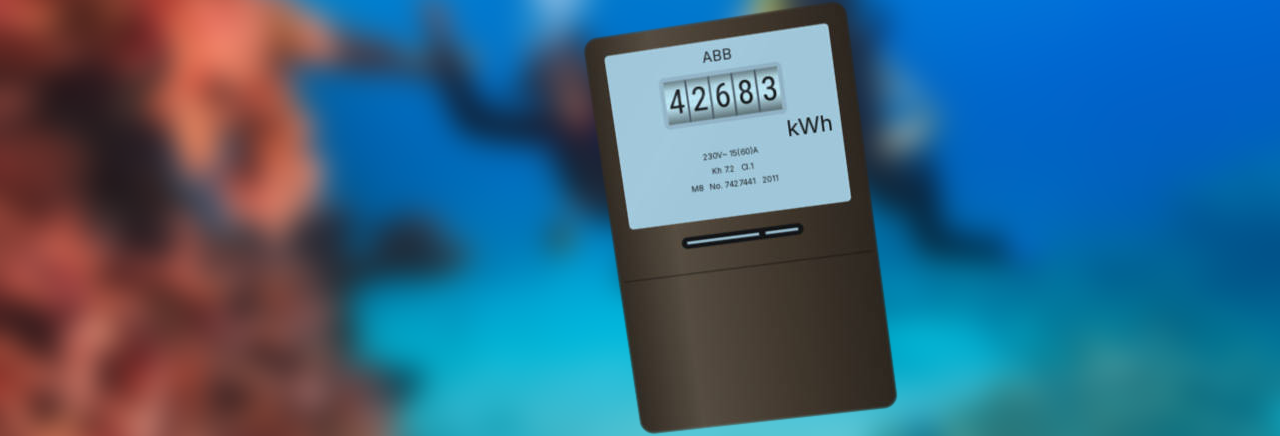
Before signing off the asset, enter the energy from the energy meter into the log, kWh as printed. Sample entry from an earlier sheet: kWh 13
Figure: kWh 42683
